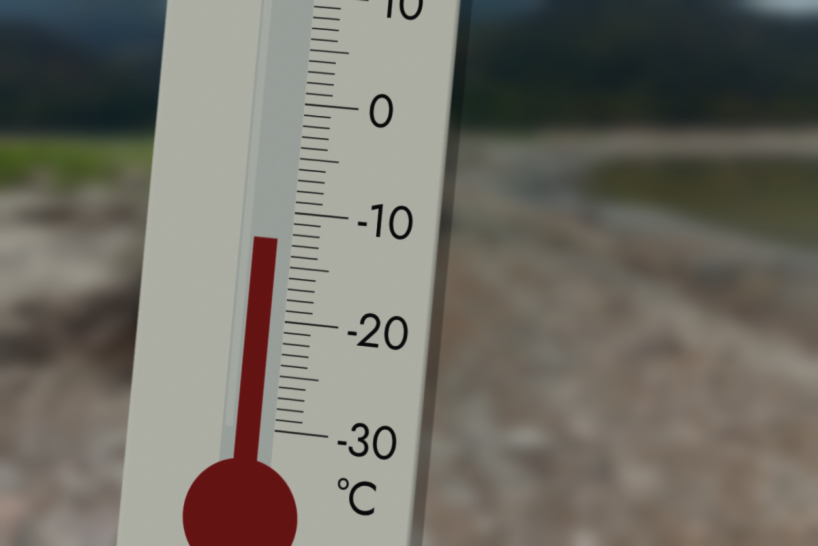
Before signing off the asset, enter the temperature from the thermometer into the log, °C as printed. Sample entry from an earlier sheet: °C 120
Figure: °C -12.5
